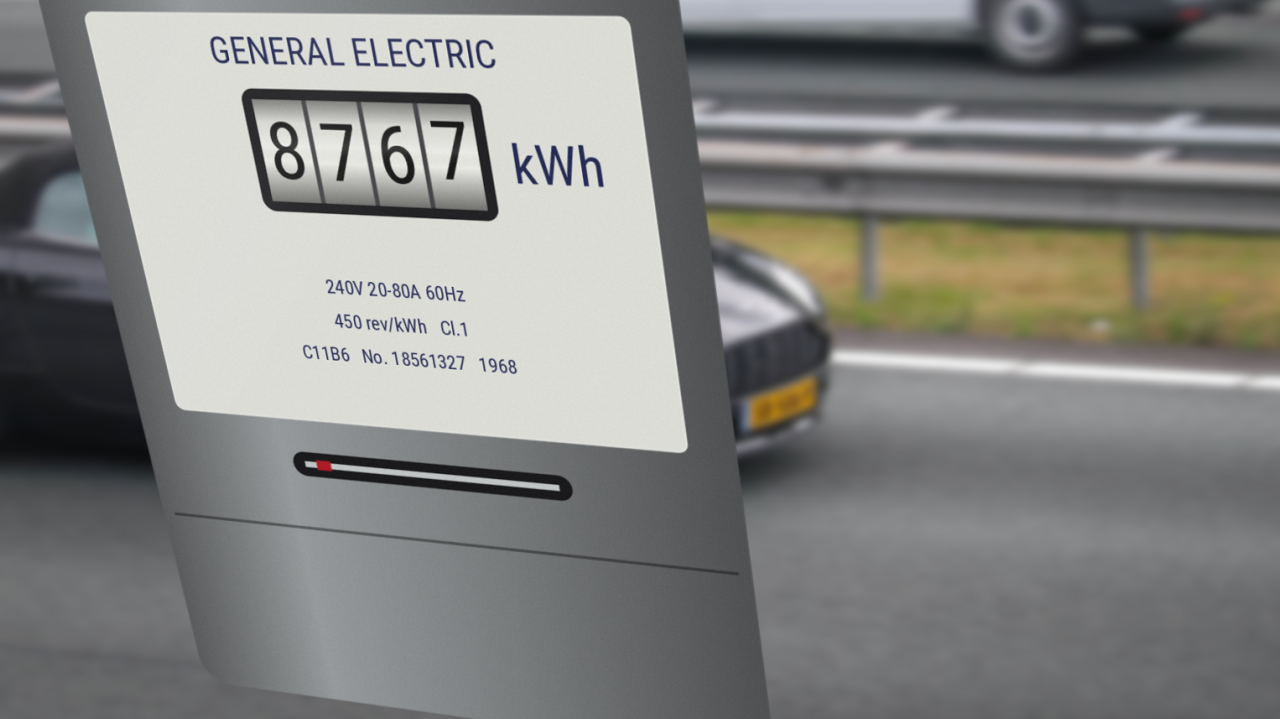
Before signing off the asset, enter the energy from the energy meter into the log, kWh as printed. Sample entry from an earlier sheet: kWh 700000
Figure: kWh 8767
